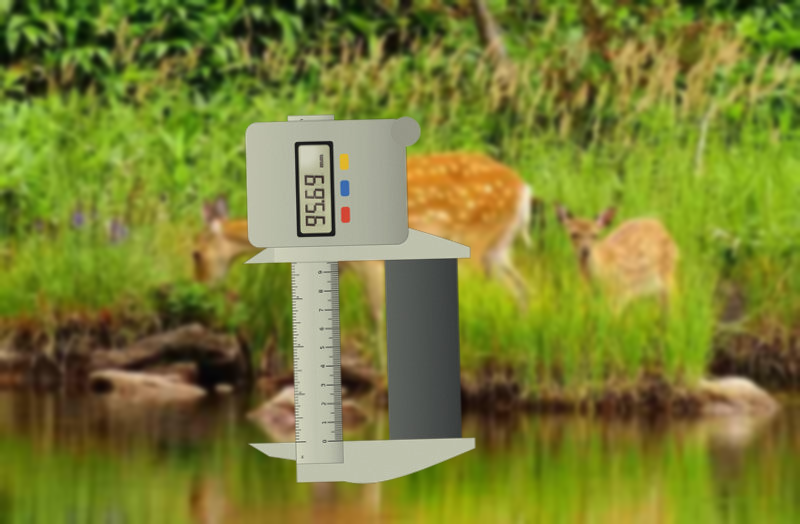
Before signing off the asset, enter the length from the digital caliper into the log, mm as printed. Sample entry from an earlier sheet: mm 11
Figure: mm 95.69
